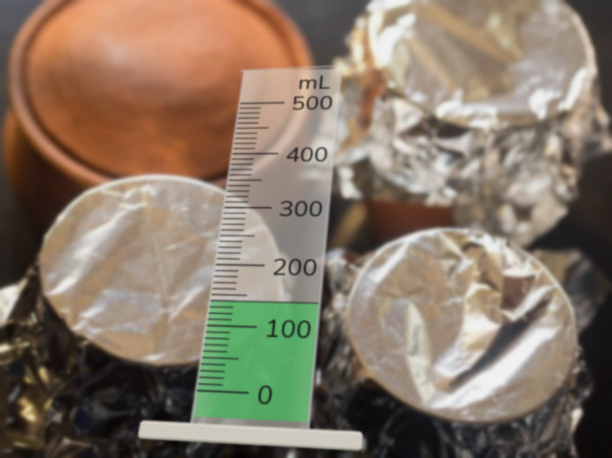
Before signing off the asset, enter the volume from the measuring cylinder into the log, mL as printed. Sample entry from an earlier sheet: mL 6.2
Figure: mL 140
